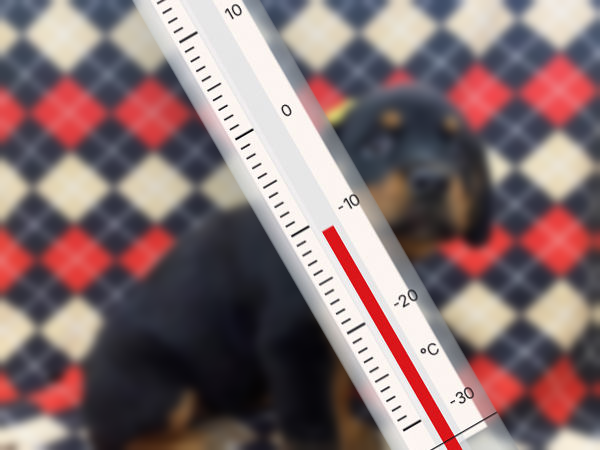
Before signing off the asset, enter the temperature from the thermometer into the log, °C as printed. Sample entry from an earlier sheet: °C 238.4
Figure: °C -11
